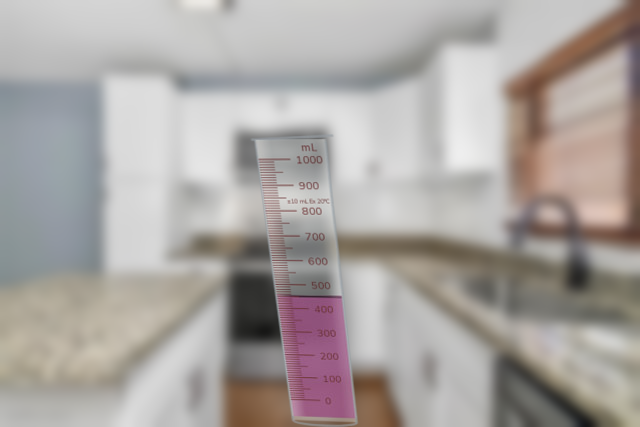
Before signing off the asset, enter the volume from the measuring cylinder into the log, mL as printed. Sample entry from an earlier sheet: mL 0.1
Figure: mL 450
